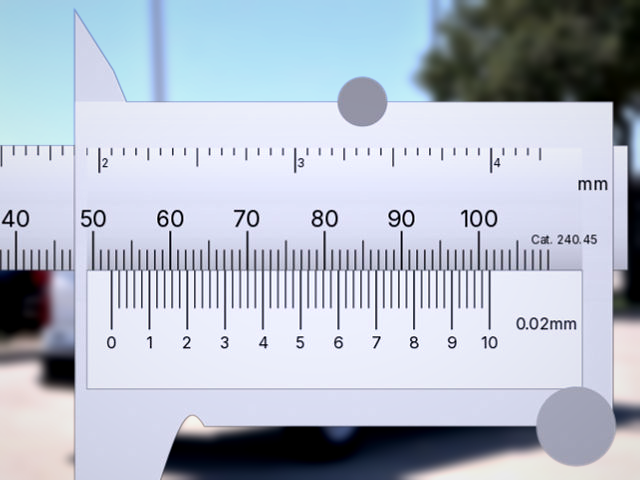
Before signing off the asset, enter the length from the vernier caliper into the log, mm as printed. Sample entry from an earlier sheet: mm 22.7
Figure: mm 52.4
